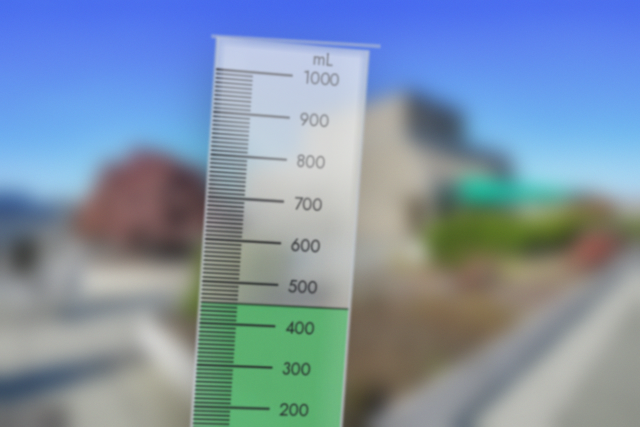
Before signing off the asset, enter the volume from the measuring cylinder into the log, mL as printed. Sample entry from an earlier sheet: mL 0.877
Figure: mL 450
